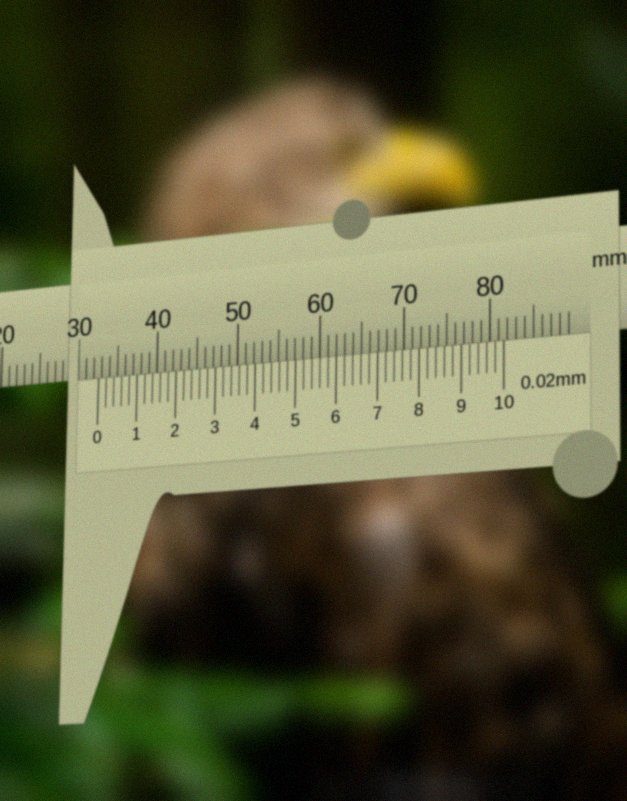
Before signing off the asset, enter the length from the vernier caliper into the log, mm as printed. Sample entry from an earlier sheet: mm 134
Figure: mm 32.6
